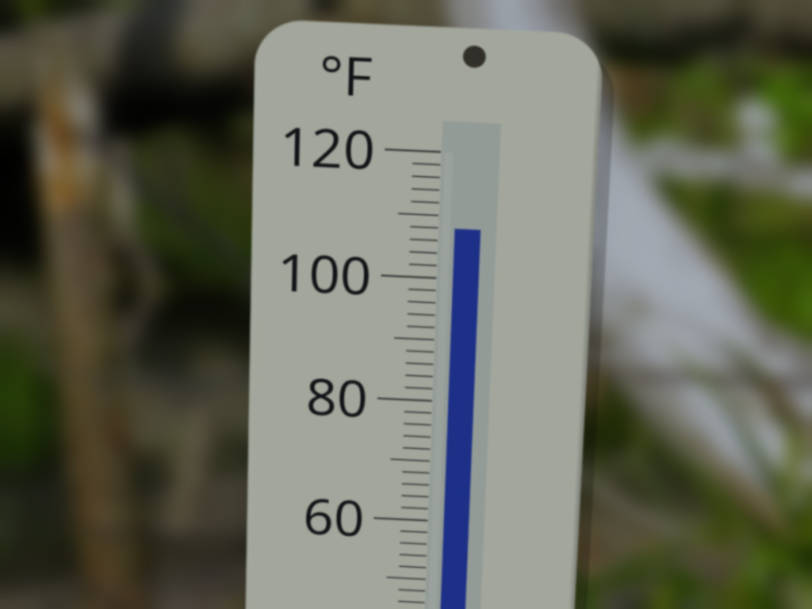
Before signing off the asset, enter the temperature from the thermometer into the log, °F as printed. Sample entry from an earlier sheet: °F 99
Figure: °F 108
